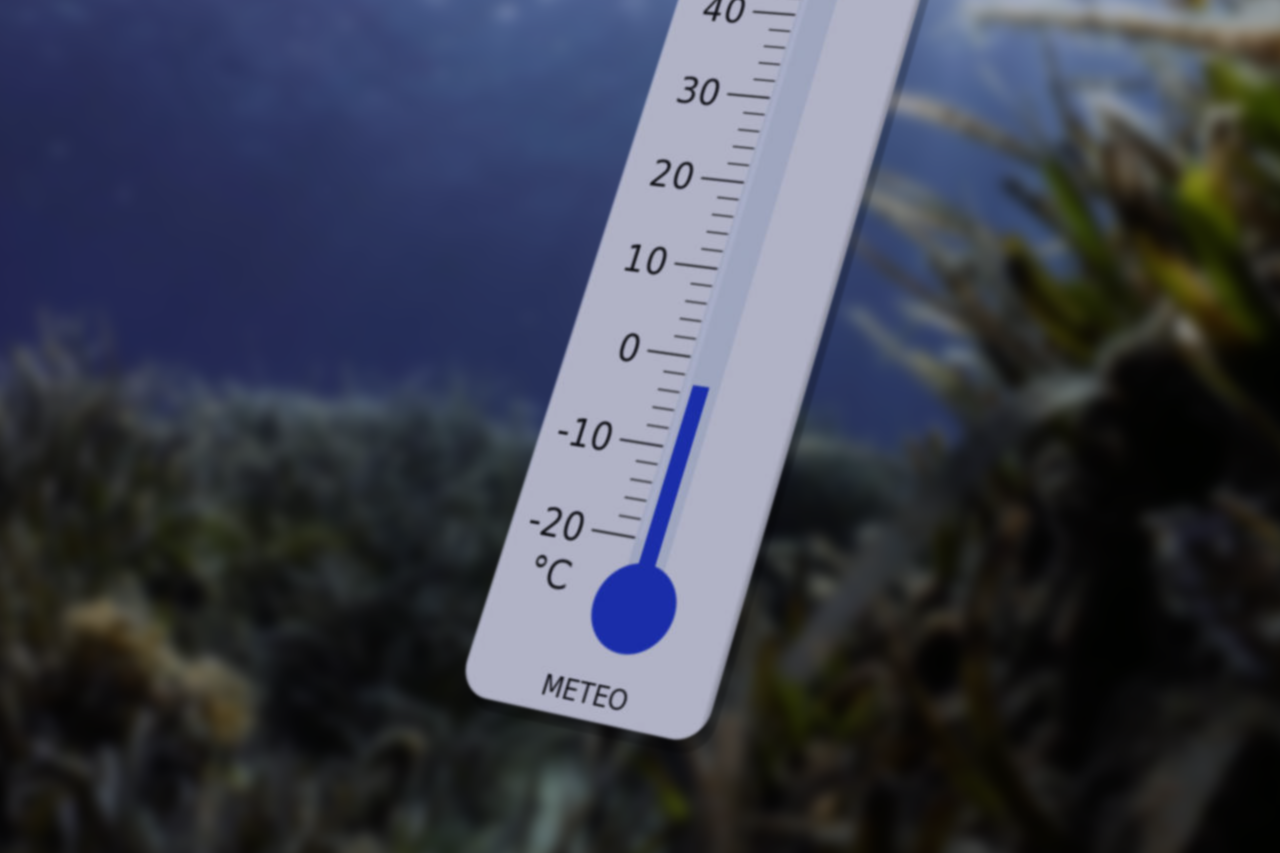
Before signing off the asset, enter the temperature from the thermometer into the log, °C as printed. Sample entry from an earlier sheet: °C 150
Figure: °C -3
